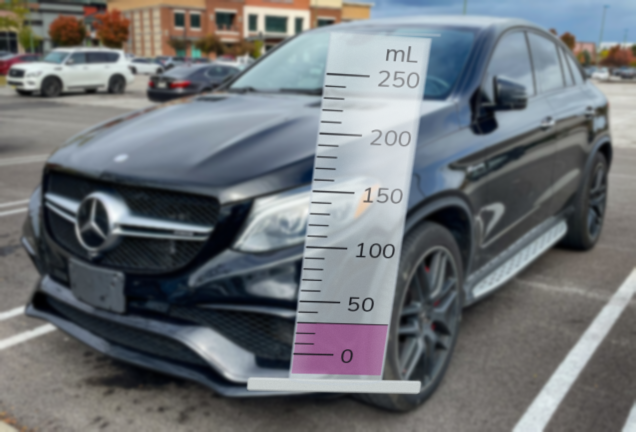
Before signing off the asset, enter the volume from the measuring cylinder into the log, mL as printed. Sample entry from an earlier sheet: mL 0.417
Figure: mL 30
